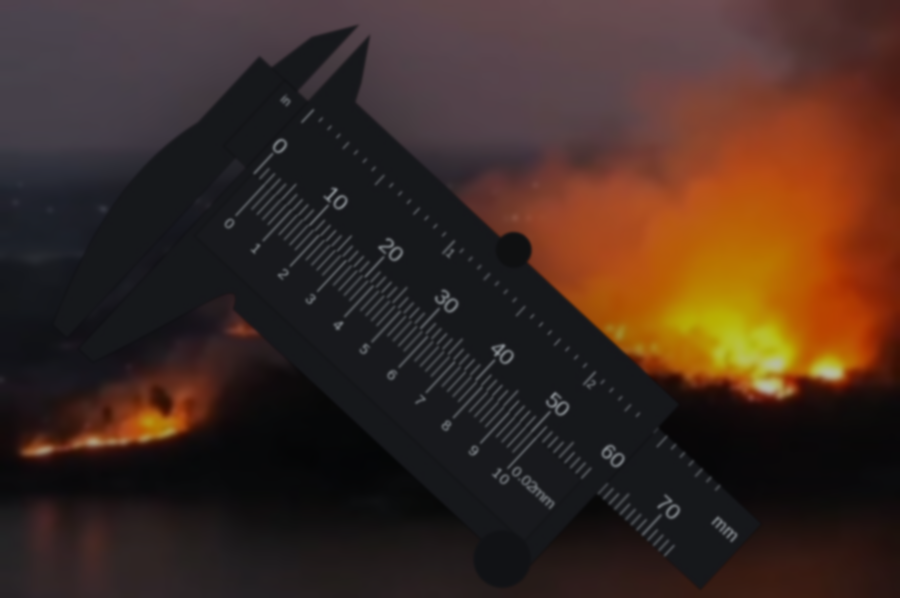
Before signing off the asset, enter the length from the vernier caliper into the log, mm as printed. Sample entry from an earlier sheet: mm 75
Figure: mm 2.0
